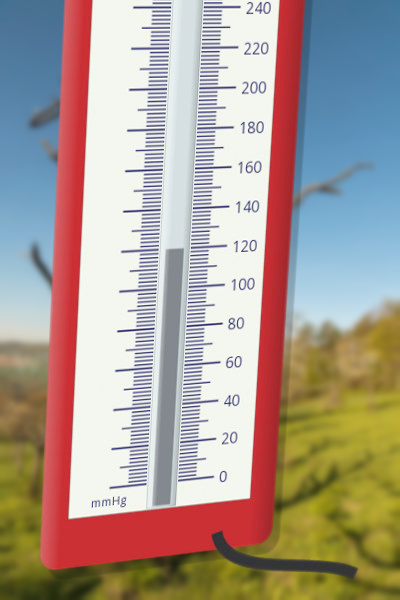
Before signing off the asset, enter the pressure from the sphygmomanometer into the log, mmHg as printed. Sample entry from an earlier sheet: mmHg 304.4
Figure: mmHg 120
